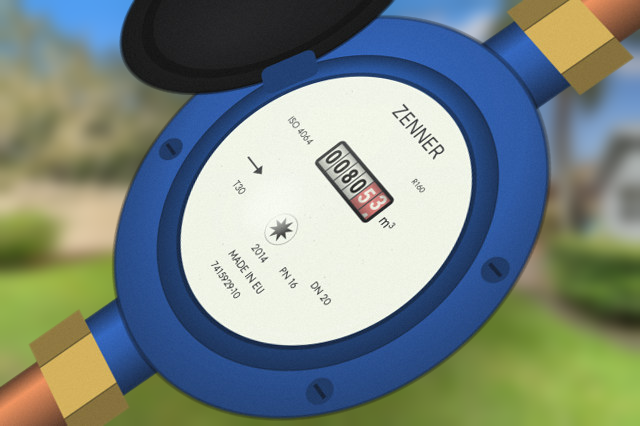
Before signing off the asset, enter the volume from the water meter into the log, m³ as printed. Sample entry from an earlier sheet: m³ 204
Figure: m³ 80.53
